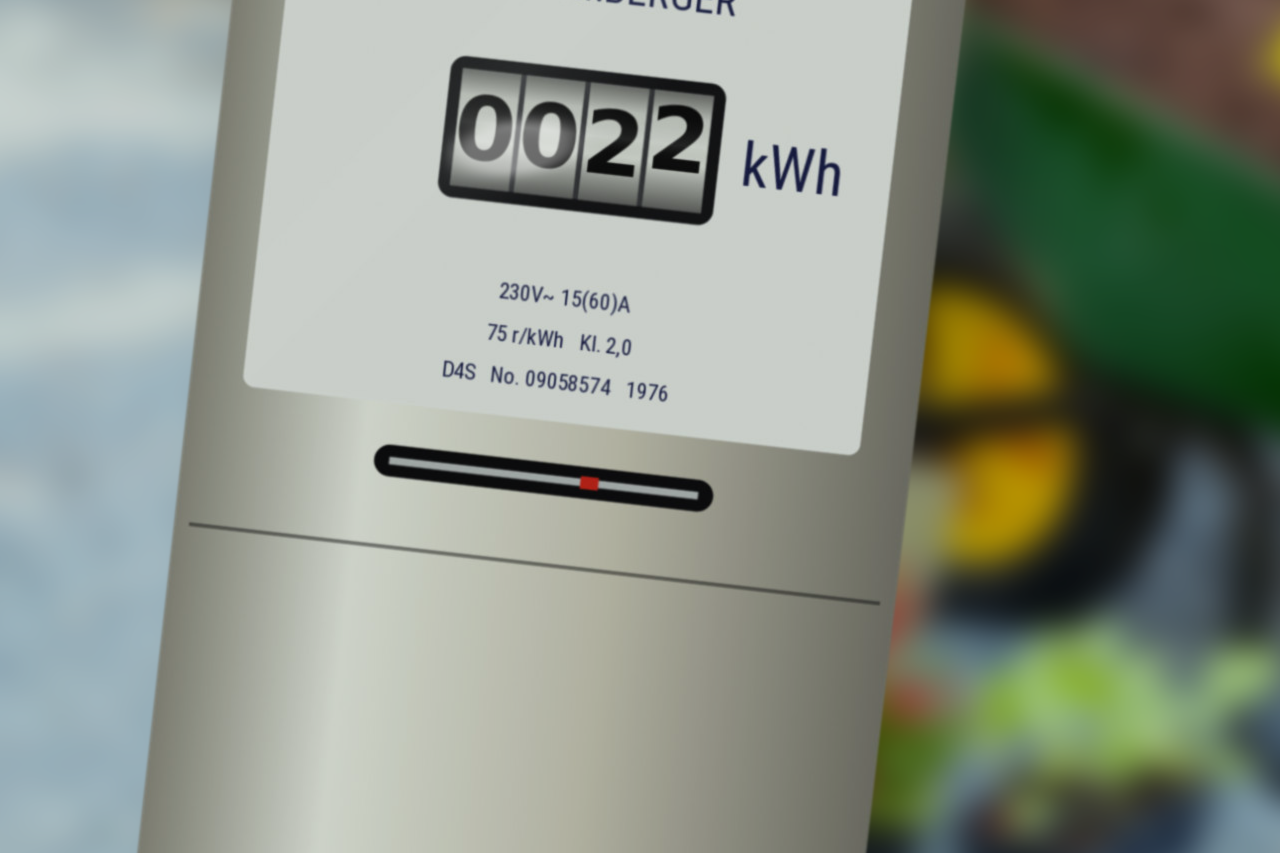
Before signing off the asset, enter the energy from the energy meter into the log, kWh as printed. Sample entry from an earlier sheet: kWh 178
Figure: kWh 22
